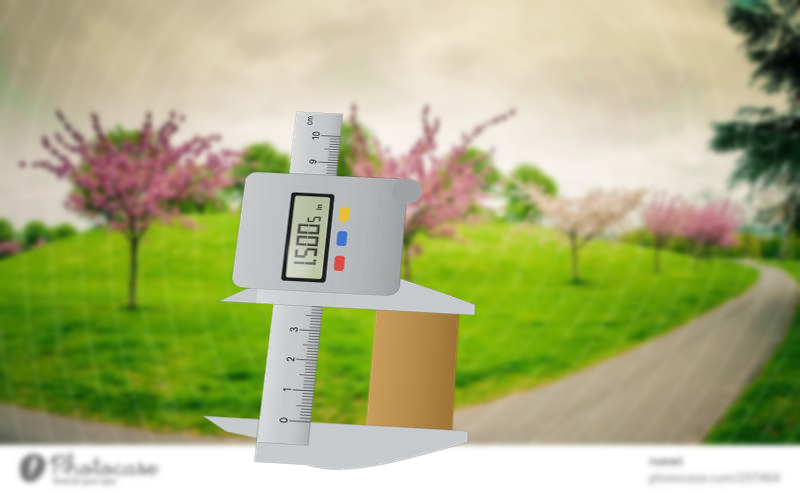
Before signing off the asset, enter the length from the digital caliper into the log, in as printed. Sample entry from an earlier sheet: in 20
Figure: in 1.5005
